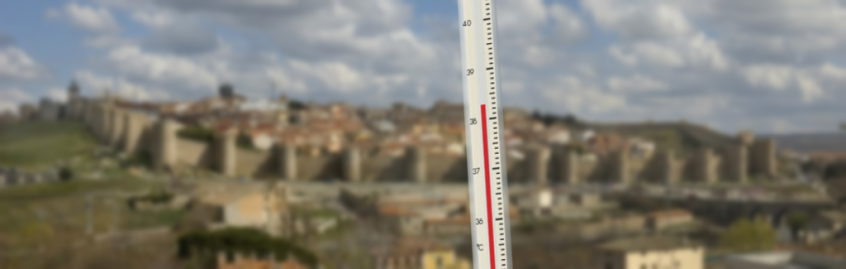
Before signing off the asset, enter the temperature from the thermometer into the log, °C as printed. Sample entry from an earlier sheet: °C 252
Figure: °C 38.3
